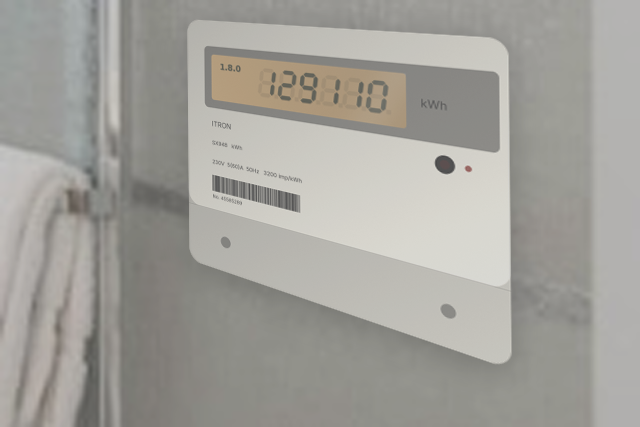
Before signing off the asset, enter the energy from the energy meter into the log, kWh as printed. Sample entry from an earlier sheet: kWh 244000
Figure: kWh 129110
